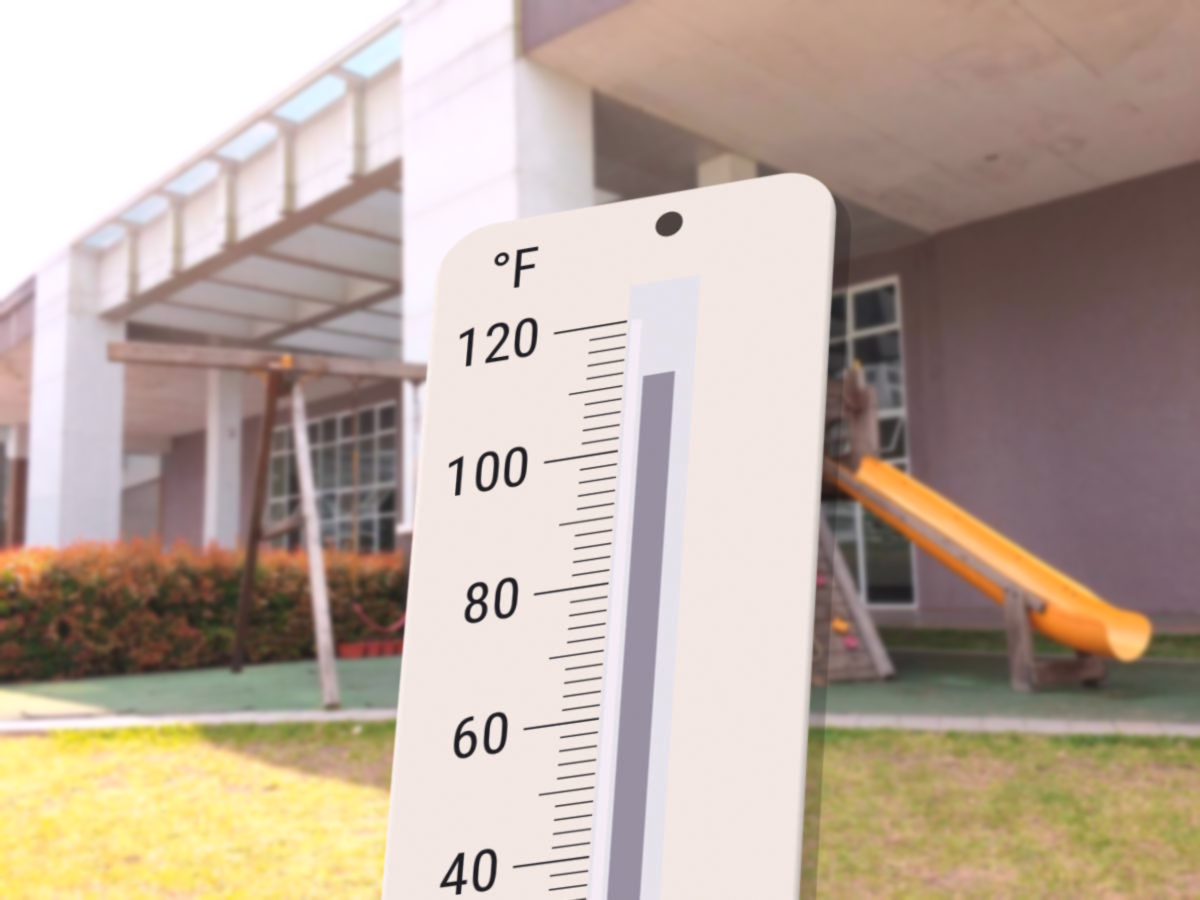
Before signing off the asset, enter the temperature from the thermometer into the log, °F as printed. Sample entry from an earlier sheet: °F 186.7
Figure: °F 111
